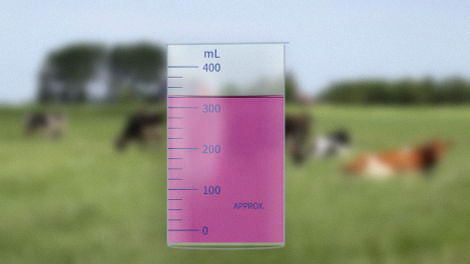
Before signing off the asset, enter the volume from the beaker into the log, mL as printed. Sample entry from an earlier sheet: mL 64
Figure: mL 325
